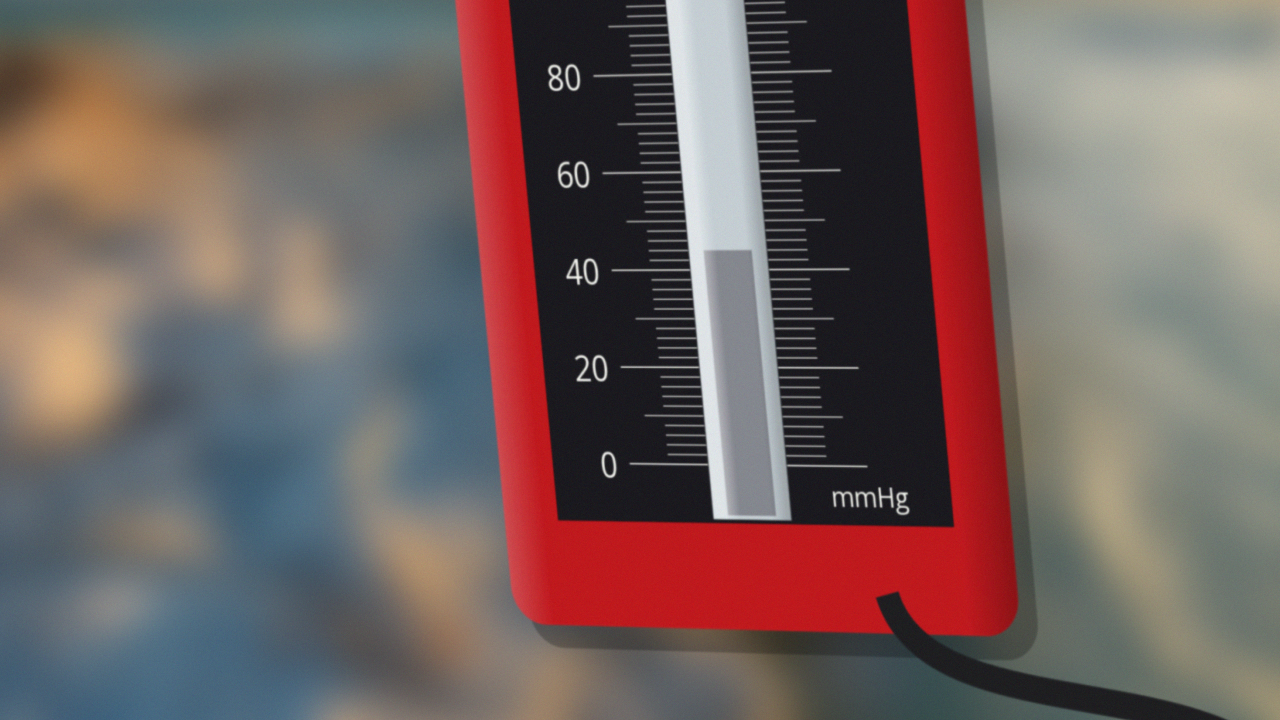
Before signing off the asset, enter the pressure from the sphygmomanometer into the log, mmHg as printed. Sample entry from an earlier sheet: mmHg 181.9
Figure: mmHg 44
